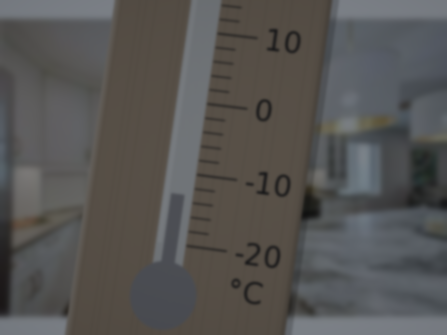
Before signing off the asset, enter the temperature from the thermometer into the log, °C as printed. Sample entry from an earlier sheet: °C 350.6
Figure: °C -13
